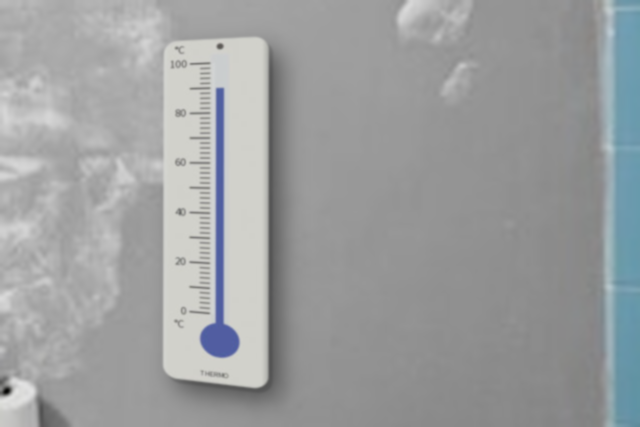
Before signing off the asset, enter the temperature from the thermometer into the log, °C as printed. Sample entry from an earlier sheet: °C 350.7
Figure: °C 90
